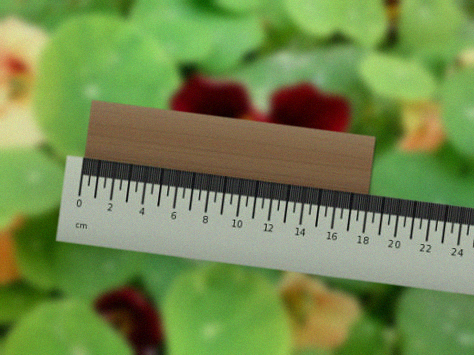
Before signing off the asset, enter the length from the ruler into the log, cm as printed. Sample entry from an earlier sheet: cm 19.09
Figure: cm 18
